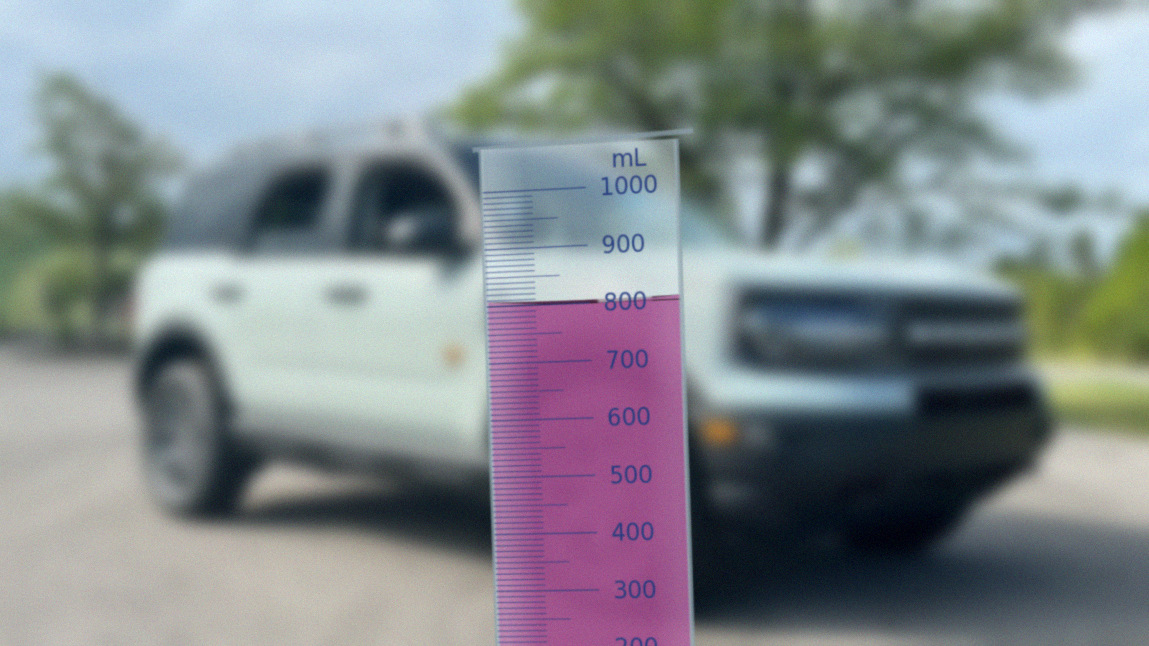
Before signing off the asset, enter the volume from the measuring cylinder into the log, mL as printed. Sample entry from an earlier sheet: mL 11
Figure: mL 800
